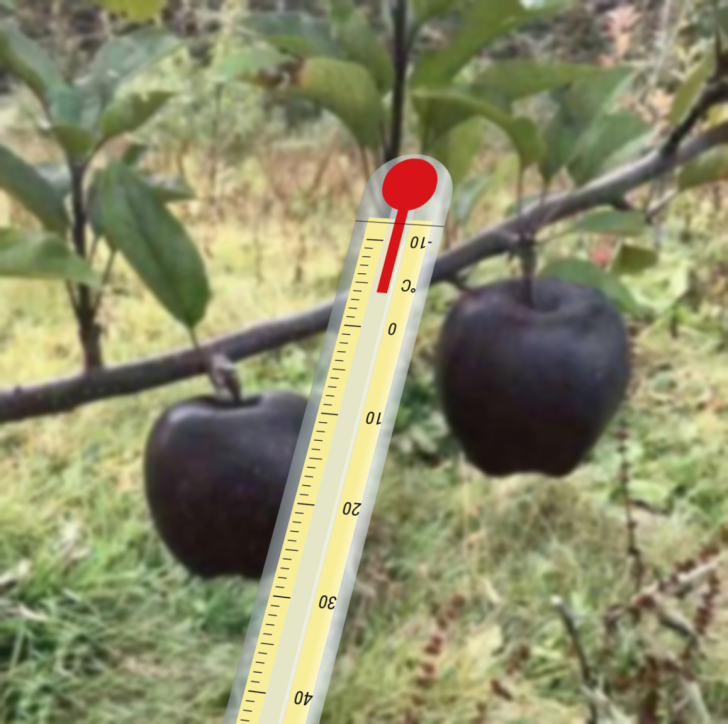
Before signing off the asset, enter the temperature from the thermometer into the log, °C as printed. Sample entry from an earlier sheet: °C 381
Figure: °C -4
